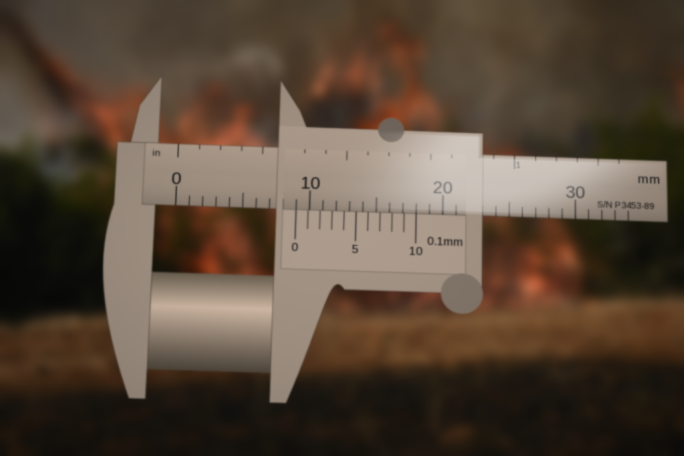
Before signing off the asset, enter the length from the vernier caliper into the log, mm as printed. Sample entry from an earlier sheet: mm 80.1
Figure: mm 9.0
